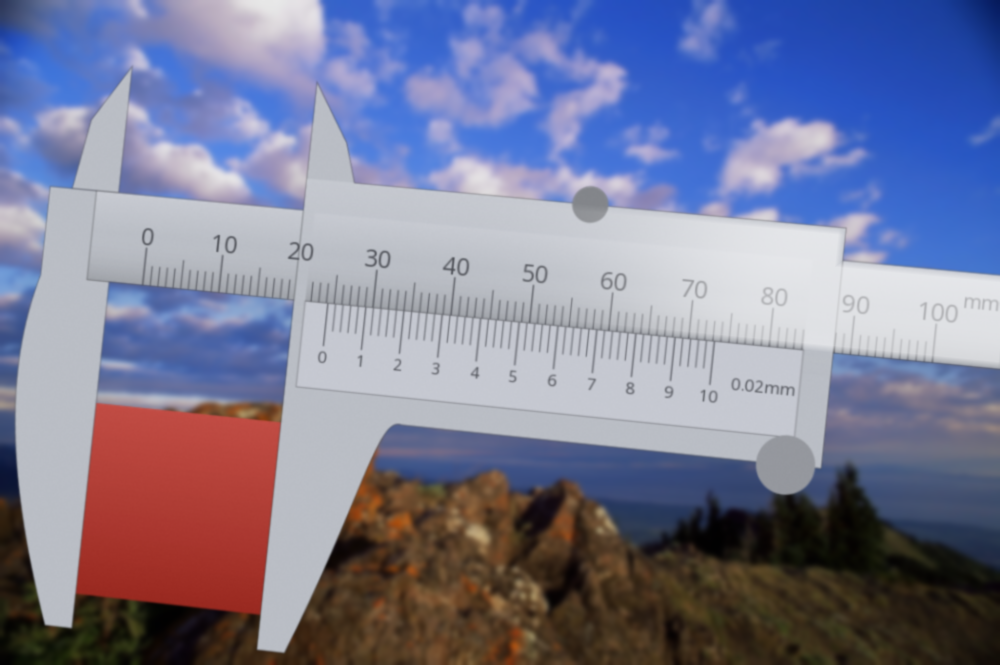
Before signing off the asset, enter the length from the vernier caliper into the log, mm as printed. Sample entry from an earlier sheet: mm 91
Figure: mm 24.2
